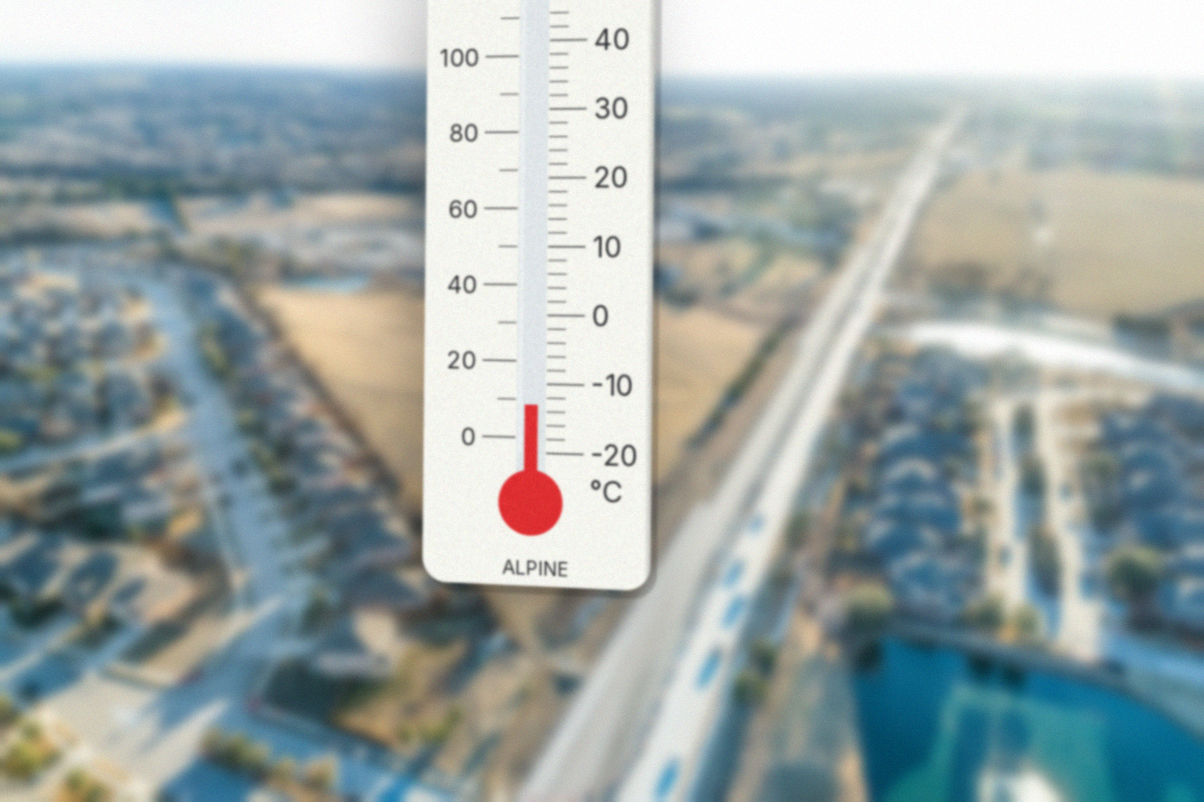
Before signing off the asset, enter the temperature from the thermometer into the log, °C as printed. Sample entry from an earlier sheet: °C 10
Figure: °C -13
